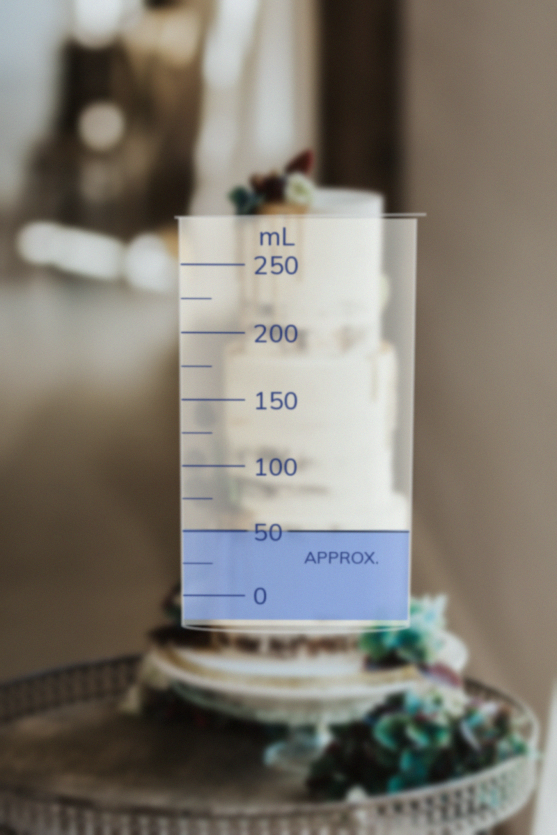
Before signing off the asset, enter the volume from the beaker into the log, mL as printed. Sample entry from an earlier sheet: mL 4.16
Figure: mL 50
